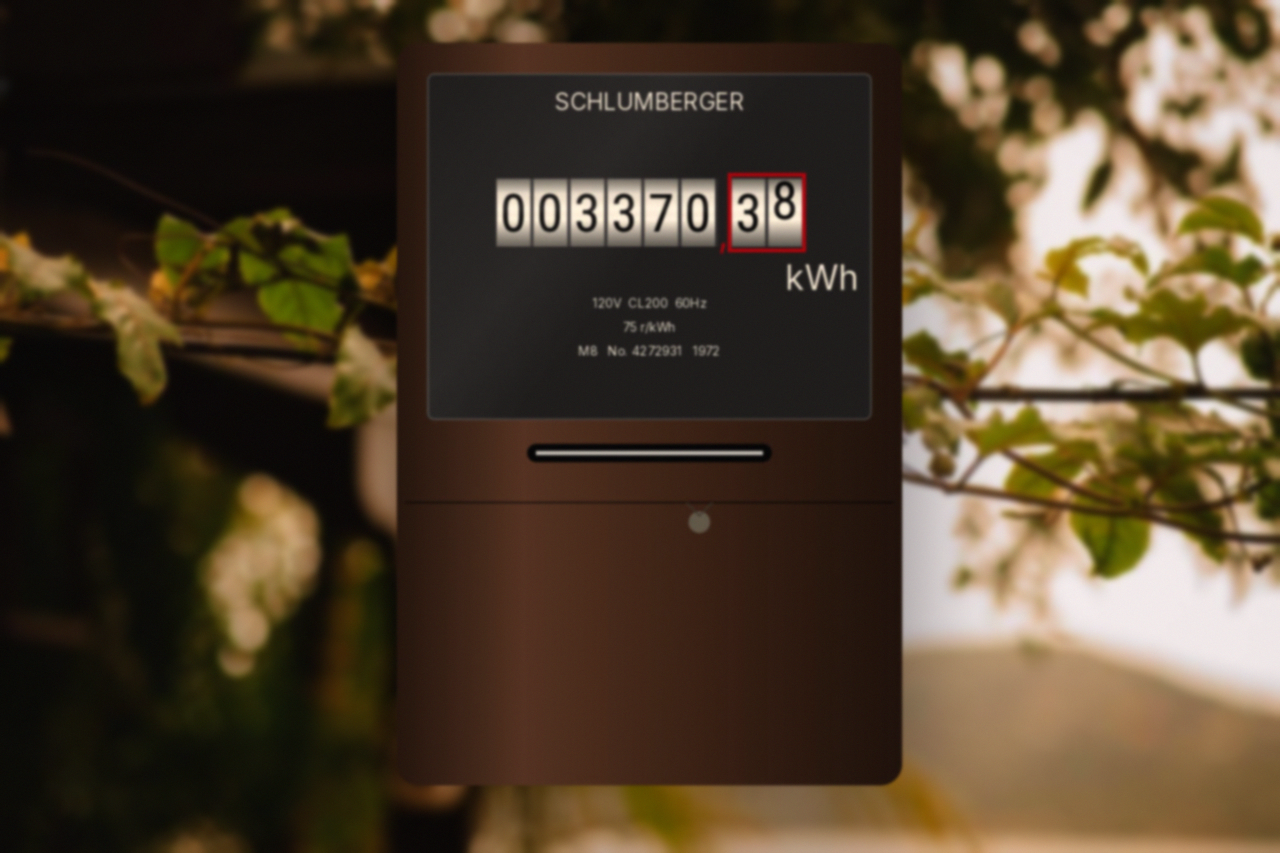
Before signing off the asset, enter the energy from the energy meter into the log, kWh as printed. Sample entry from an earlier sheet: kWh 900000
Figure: kWh 3370.38
